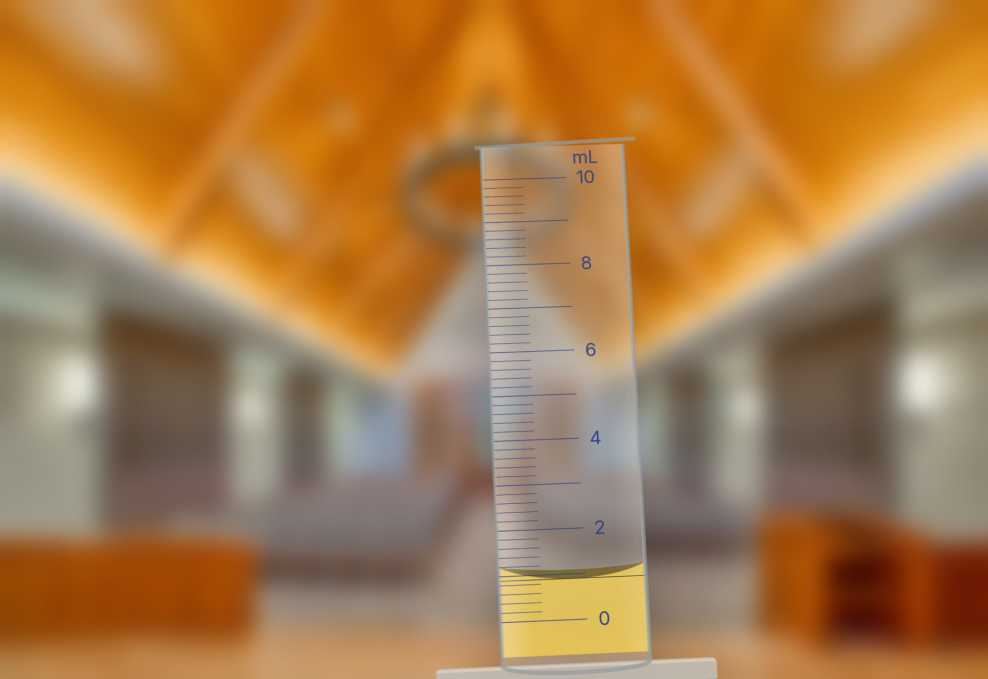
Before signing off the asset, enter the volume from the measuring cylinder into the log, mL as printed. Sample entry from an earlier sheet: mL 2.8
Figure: mL 0.9
